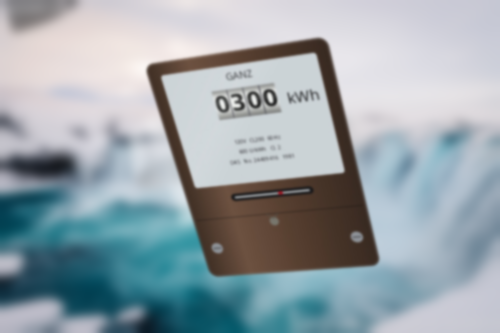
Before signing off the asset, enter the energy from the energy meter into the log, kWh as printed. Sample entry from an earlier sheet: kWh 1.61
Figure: kWh 300
